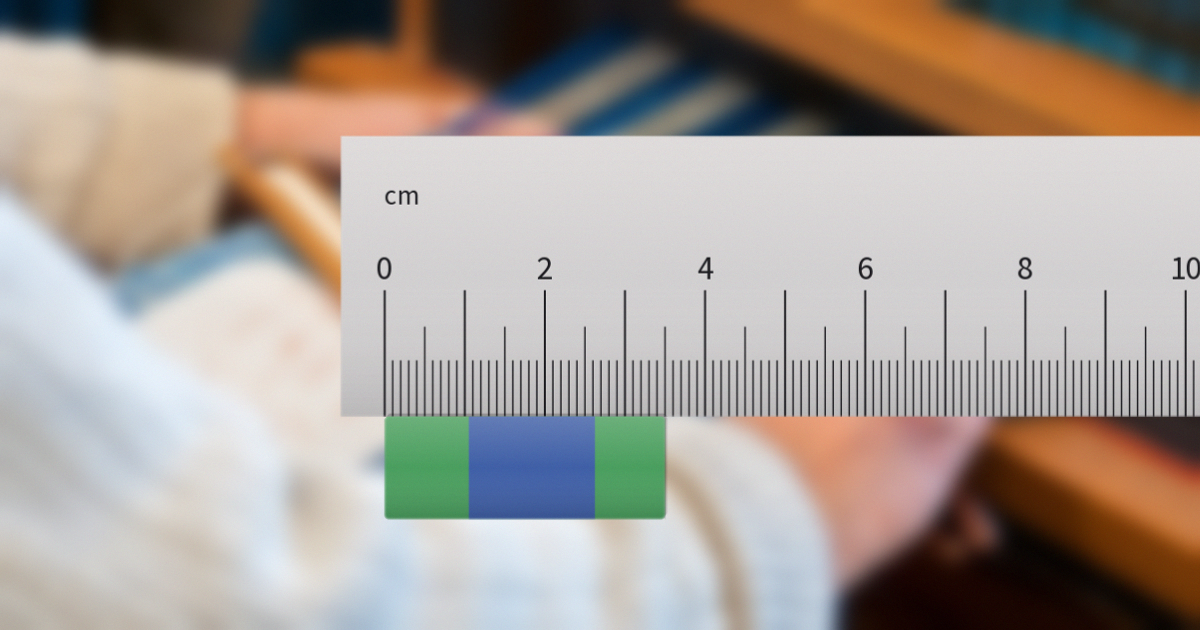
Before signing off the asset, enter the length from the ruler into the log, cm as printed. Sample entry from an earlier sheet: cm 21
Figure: cm 3.5
